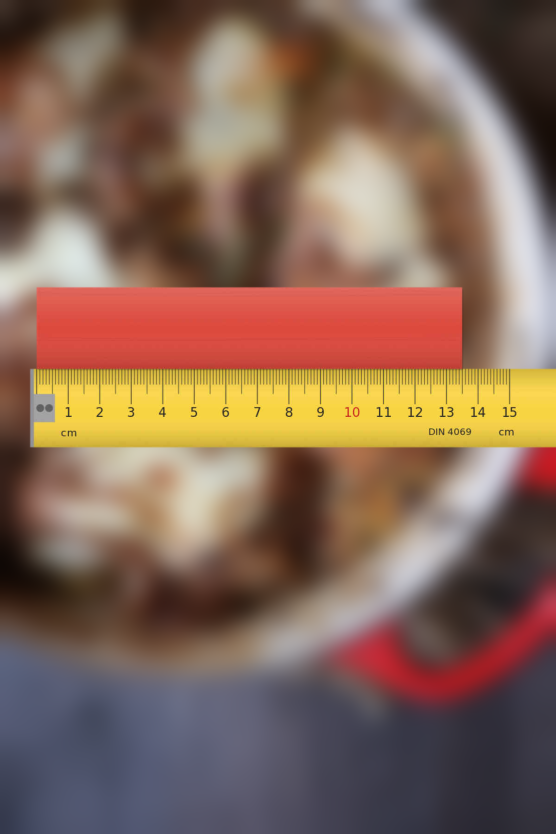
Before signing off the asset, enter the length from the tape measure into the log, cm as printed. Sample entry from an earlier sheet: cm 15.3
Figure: cm 13.5
